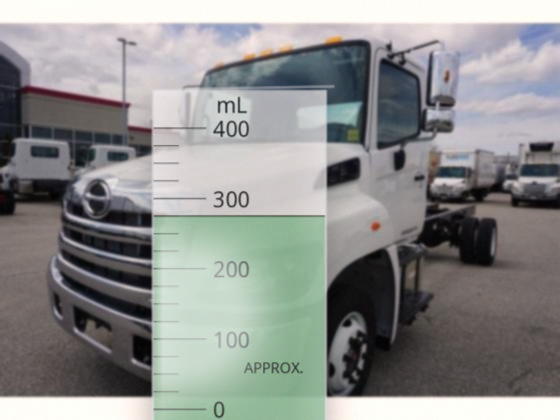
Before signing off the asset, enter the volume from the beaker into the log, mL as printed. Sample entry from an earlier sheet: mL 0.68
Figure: mL 275
